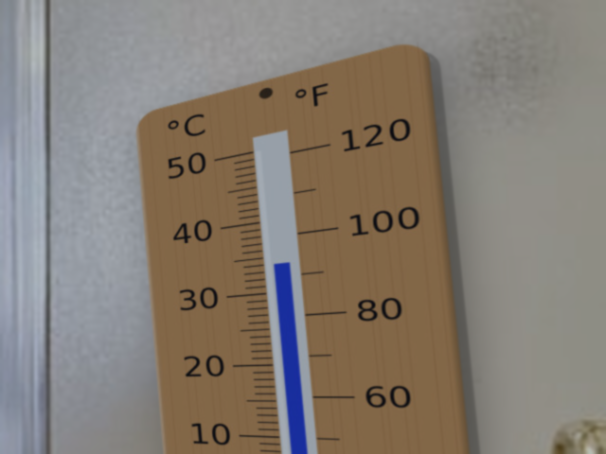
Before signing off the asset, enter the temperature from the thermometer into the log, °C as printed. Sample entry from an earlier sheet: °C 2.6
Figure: °C 34
